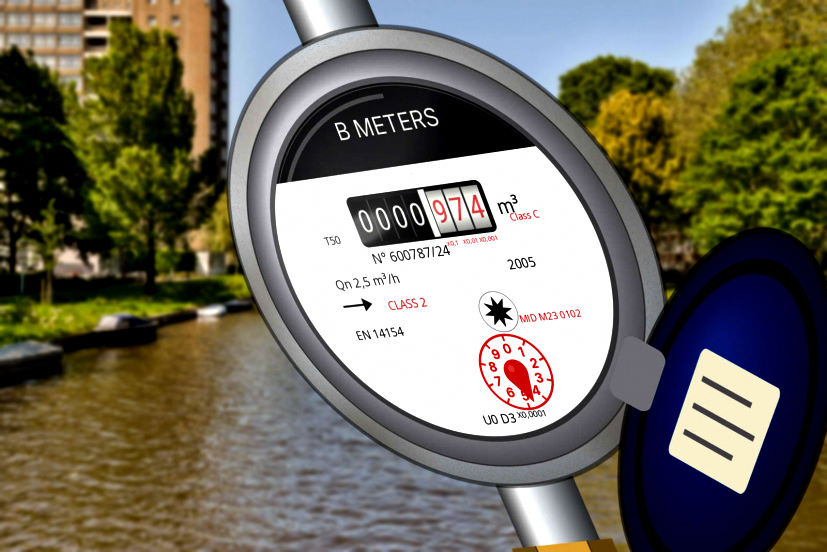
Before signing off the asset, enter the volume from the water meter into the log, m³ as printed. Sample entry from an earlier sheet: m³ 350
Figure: m³ 0.9744
